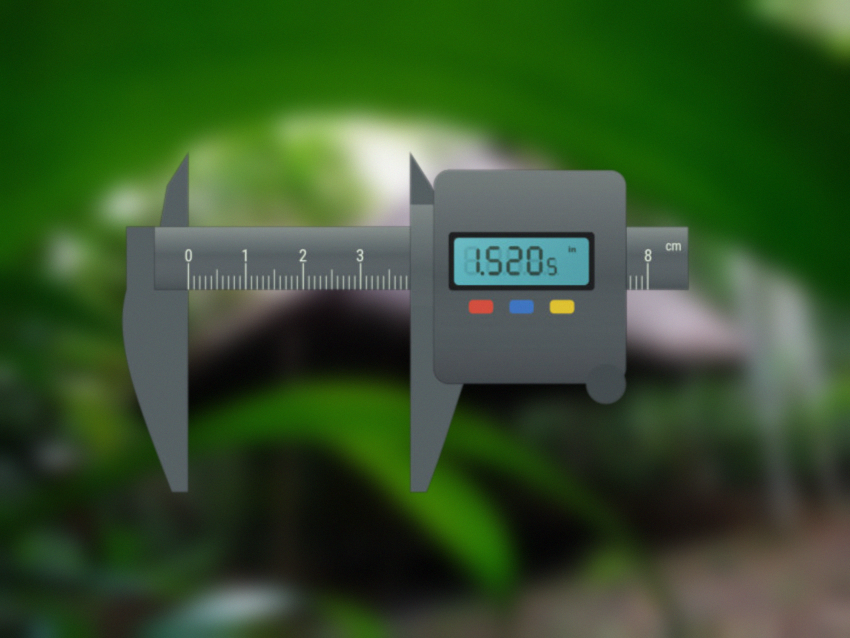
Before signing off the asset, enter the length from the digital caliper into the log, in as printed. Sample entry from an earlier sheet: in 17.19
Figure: in 1.5205
